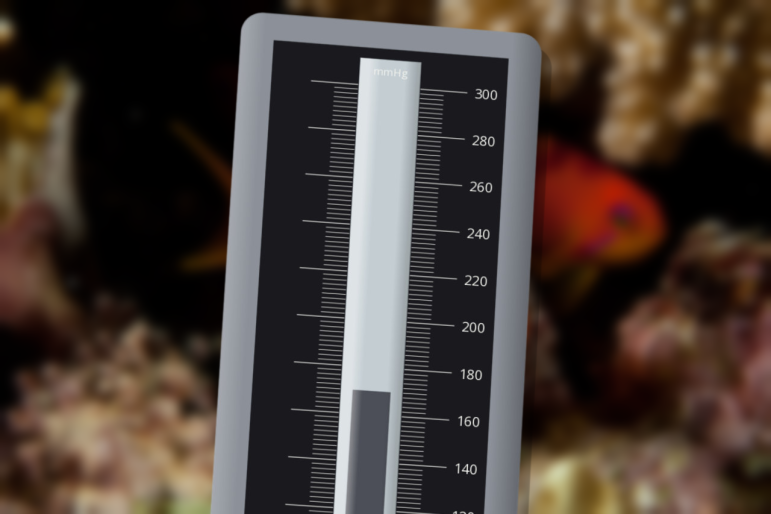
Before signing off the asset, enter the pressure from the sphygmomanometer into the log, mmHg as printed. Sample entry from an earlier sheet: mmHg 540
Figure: mmHg 170
